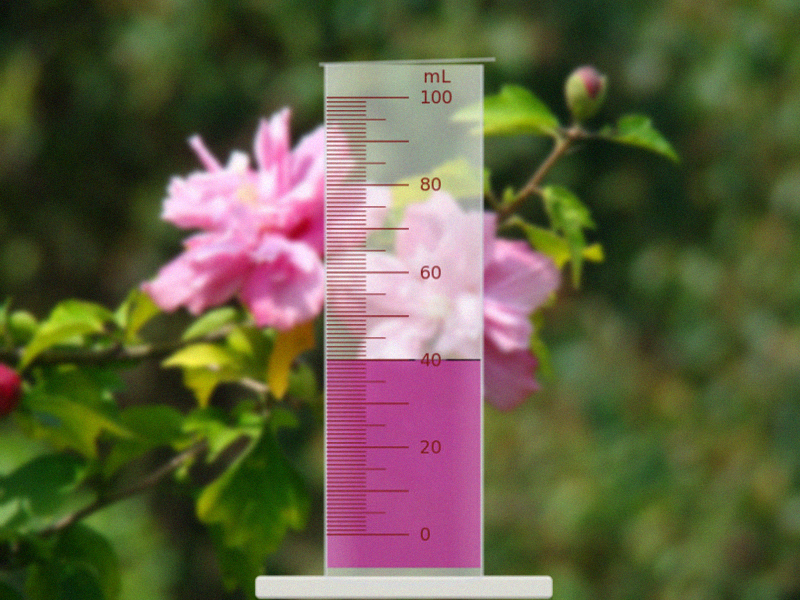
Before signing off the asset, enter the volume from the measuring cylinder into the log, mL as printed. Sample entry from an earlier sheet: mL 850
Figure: mL 40
